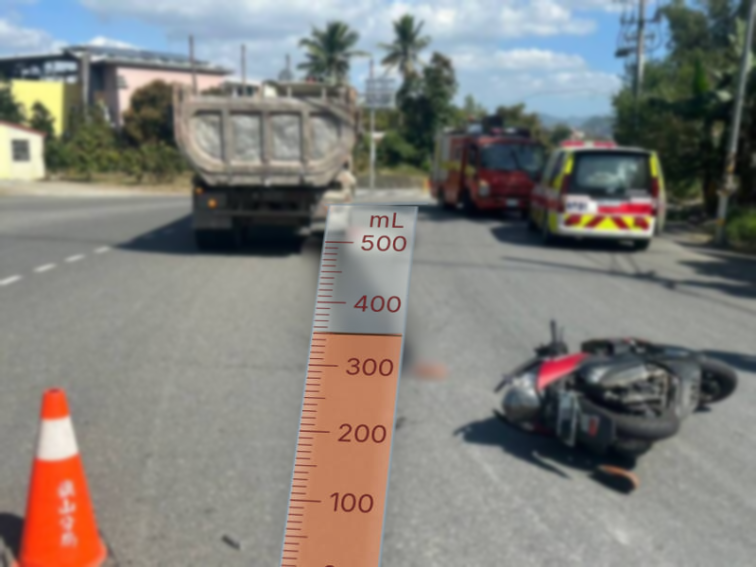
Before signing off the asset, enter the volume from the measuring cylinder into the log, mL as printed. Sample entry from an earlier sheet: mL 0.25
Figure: mL 350
